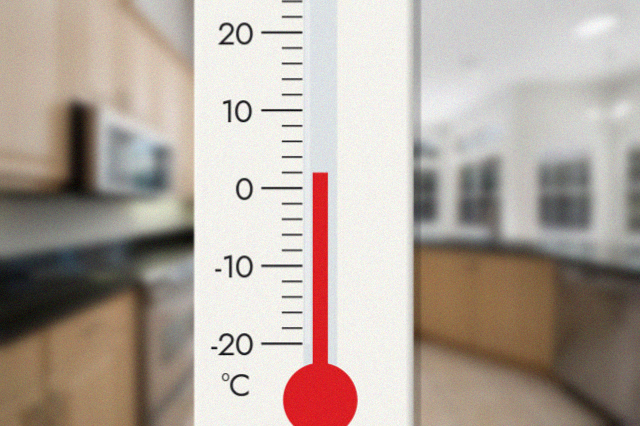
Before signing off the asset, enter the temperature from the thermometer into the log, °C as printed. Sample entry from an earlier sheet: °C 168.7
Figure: °C 2
